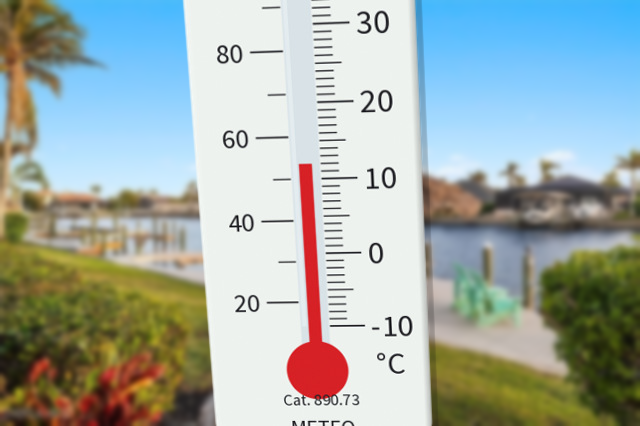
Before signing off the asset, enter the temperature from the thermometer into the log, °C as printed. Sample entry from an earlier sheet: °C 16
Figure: °C 12
